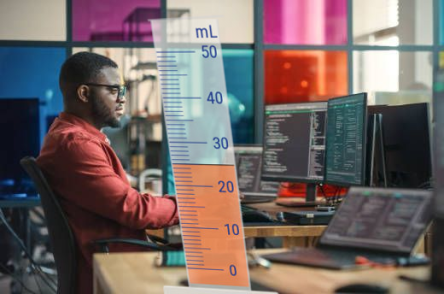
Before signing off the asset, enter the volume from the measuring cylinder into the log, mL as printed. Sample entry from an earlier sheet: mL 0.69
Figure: mL 25
